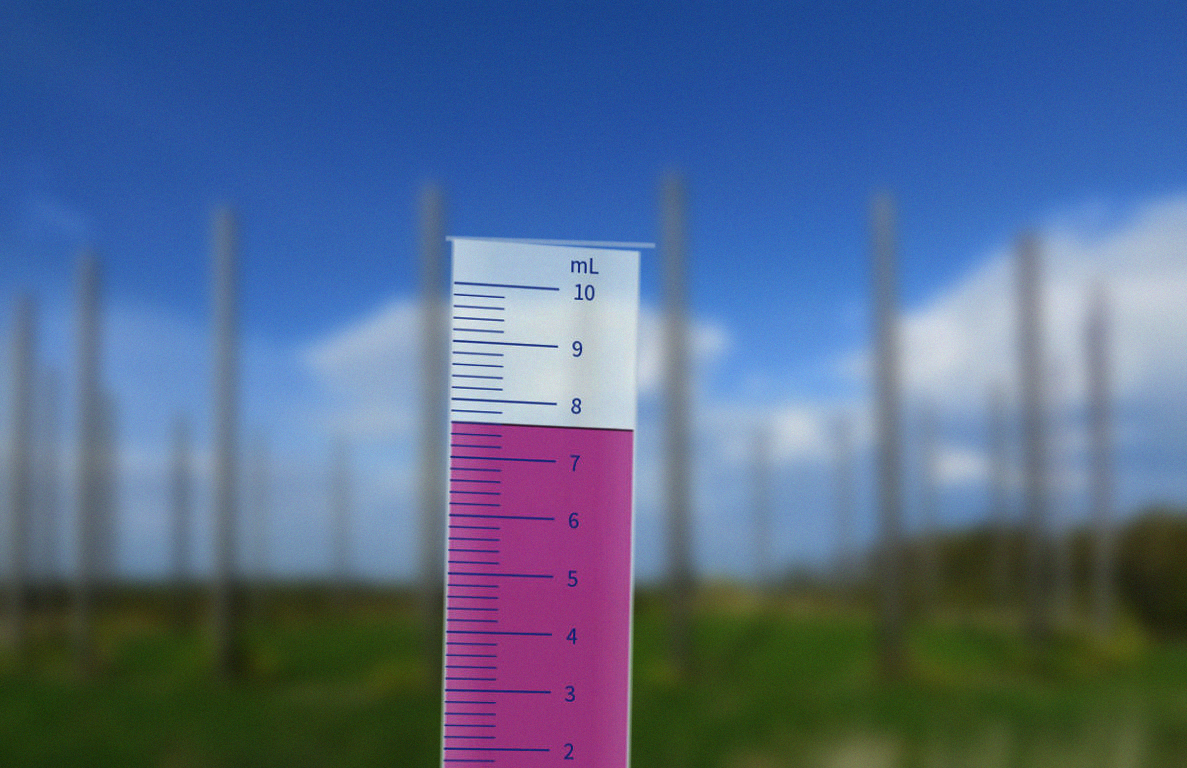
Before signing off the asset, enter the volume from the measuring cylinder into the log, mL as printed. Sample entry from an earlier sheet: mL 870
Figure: mL 7.6
